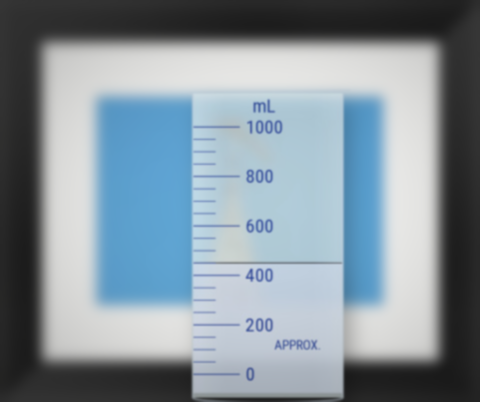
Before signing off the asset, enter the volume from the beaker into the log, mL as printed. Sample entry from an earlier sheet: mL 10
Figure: mL 450
